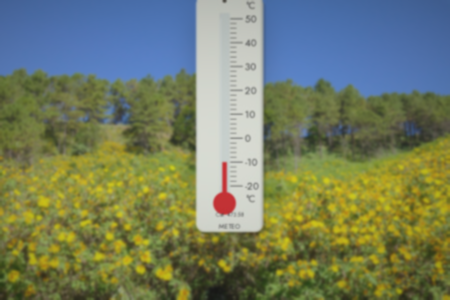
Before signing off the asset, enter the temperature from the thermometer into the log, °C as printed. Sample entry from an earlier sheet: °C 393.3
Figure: °C -10
